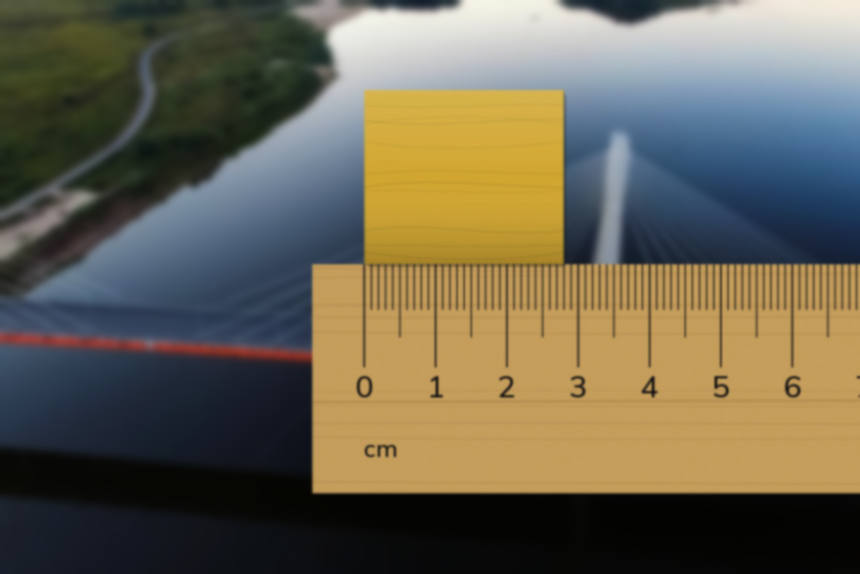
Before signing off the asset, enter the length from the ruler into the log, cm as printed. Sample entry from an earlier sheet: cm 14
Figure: cm 2.8
